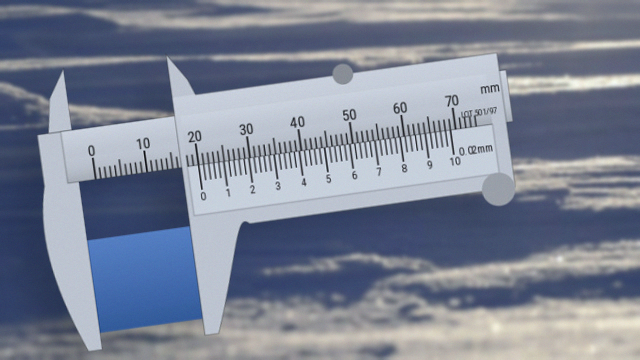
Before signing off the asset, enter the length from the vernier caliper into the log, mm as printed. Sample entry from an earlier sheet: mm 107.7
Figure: mm 20.0
